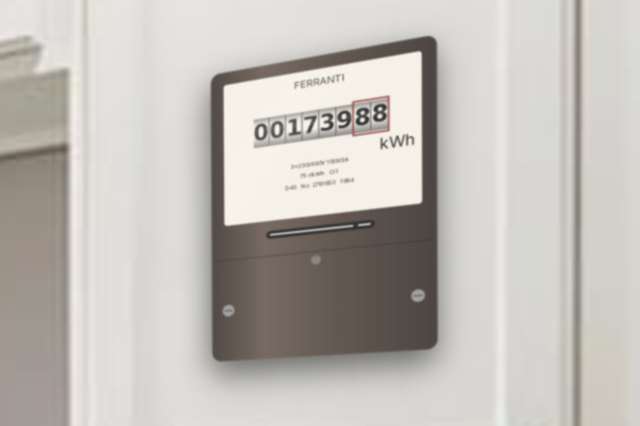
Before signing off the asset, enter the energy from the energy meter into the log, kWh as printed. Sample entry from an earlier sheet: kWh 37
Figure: kWh 1739.88
